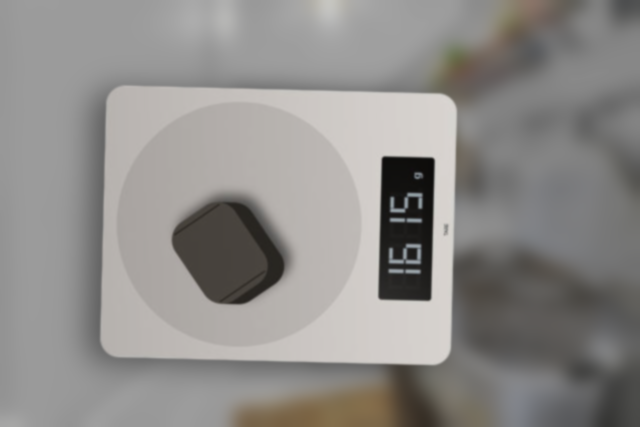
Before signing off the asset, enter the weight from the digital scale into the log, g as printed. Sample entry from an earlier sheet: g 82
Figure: g 1615
